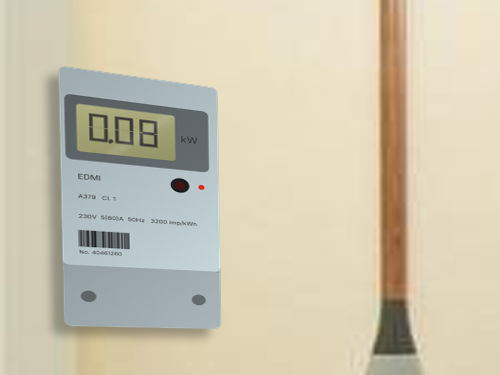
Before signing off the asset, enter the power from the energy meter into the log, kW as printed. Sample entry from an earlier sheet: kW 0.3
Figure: kW 0.08
